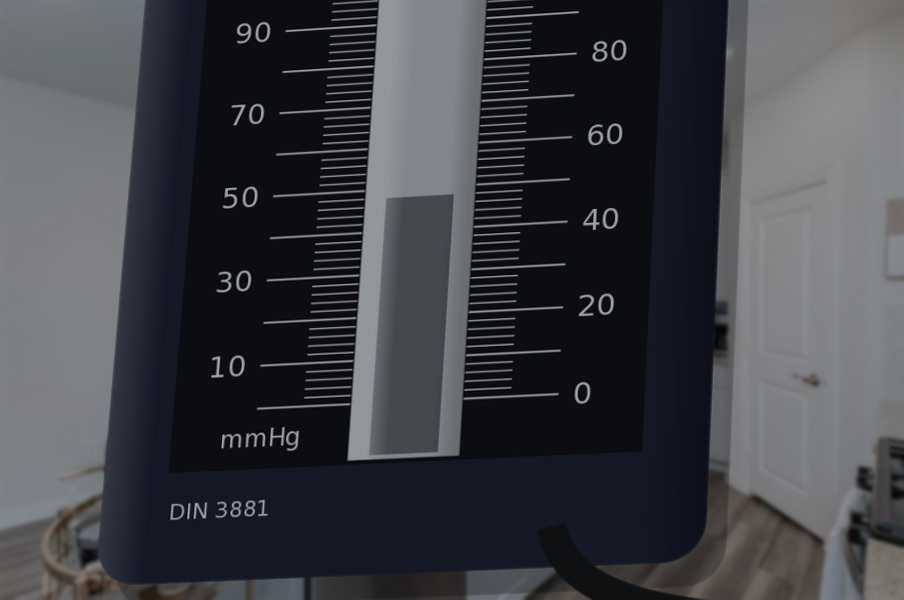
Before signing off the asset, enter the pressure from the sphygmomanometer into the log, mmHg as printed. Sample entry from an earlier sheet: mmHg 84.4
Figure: mmHg 48
